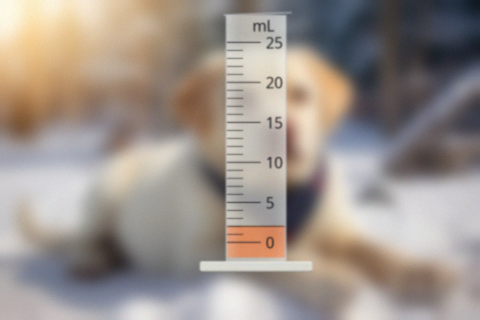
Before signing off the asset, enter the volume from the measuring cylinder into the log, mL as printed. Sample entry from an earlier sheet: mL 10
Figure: mL 2
